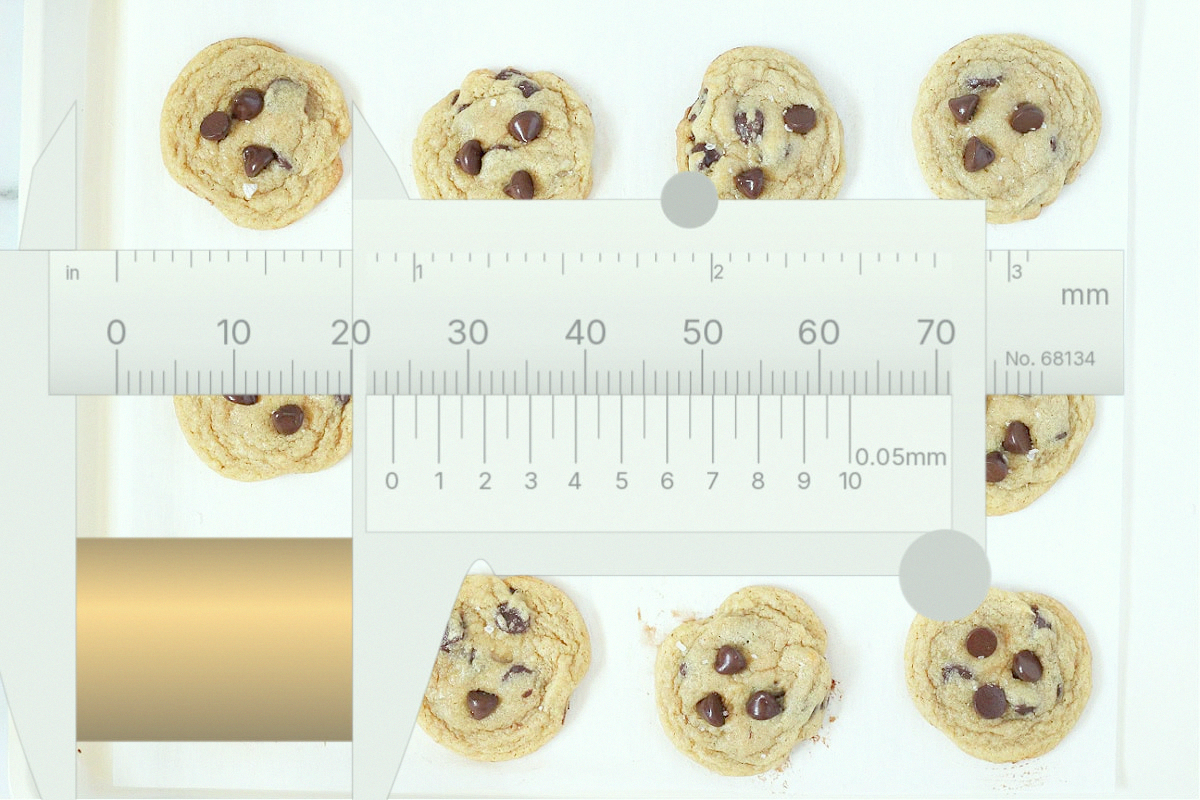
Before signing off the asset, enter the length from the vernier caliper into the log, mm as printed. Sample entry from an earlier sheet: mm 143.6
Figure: mm 23.6
